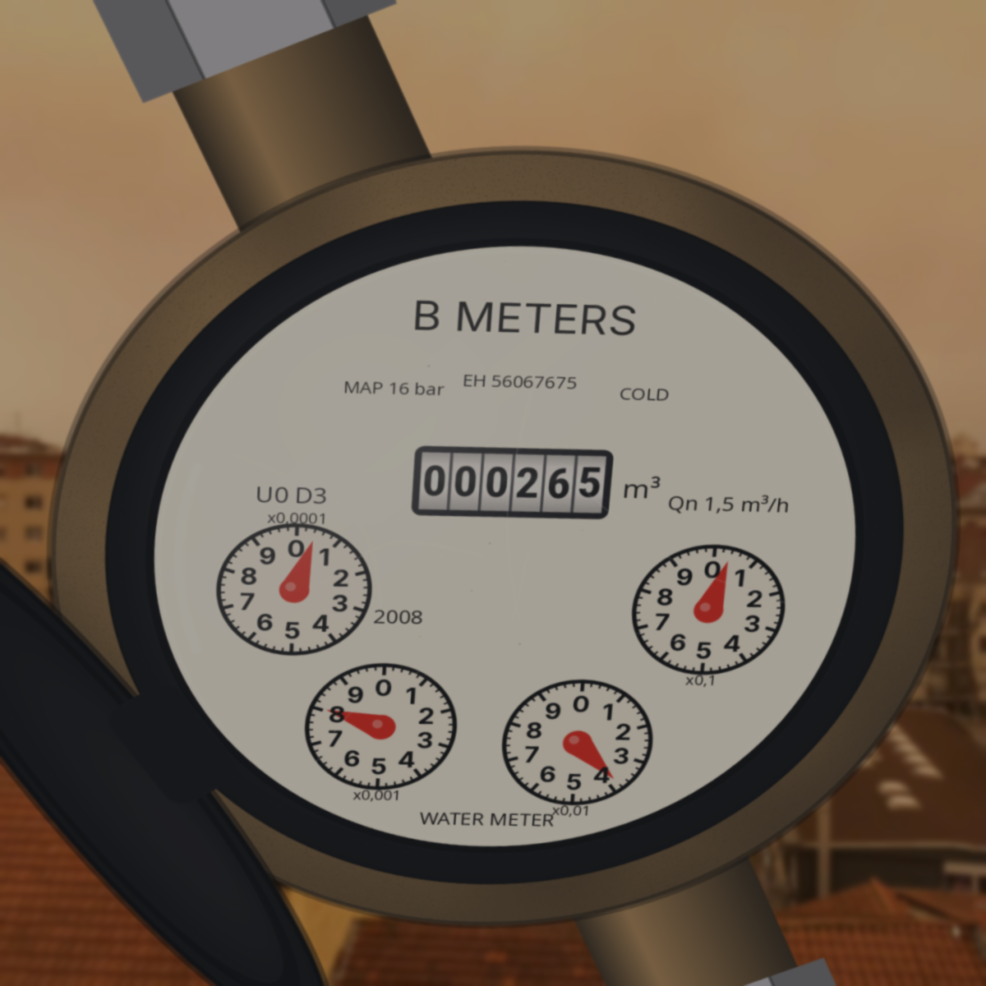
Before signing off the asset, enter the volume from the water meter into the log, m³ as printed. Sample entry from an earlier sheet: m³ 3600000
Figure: m³ 265.0380
